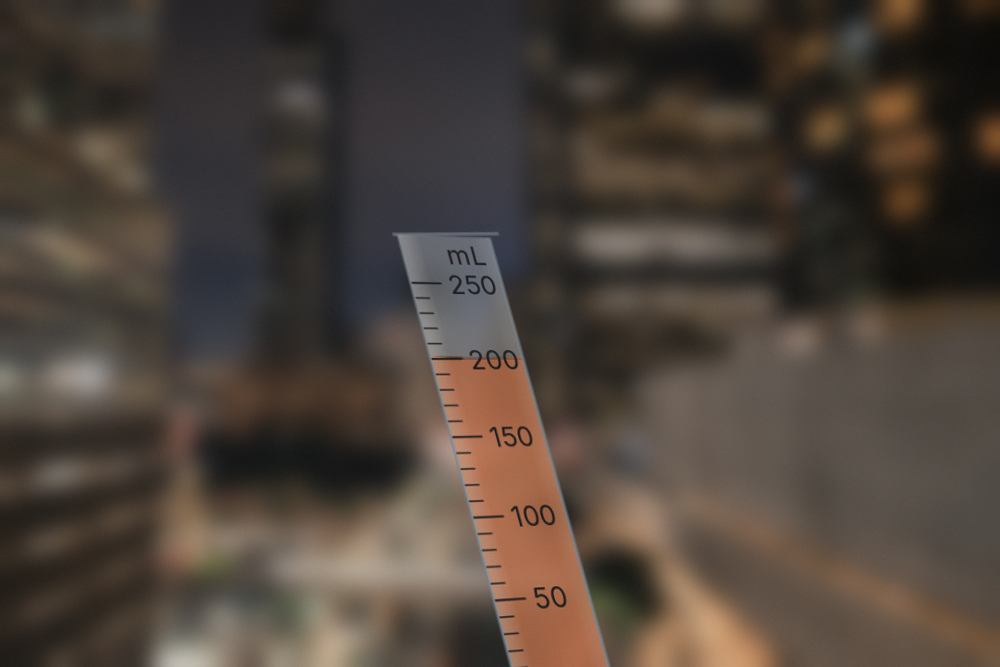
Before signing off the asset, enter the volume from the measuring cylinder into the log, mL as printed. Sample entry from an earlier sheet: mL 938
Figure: mL 200
